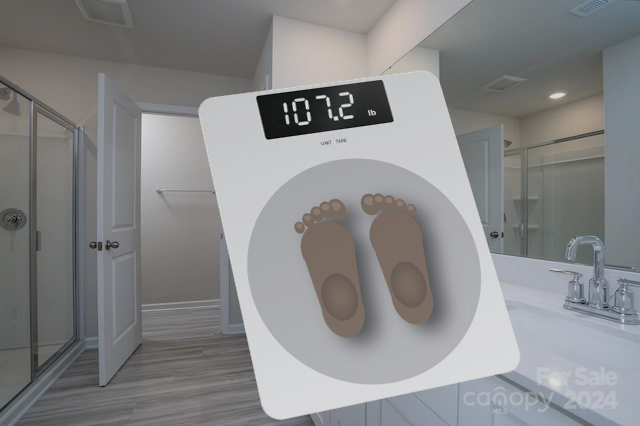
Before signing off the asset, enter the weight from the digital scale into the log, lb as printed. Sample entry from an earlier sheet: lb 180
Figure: lb 107.2
